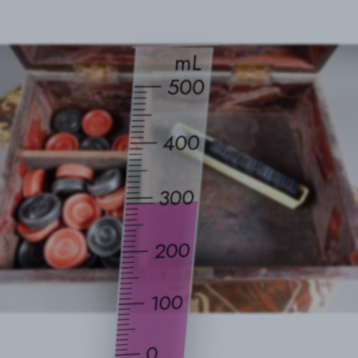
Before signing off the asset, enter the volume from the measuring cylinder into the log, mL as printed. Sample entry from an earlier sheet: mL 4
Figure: mL 290
